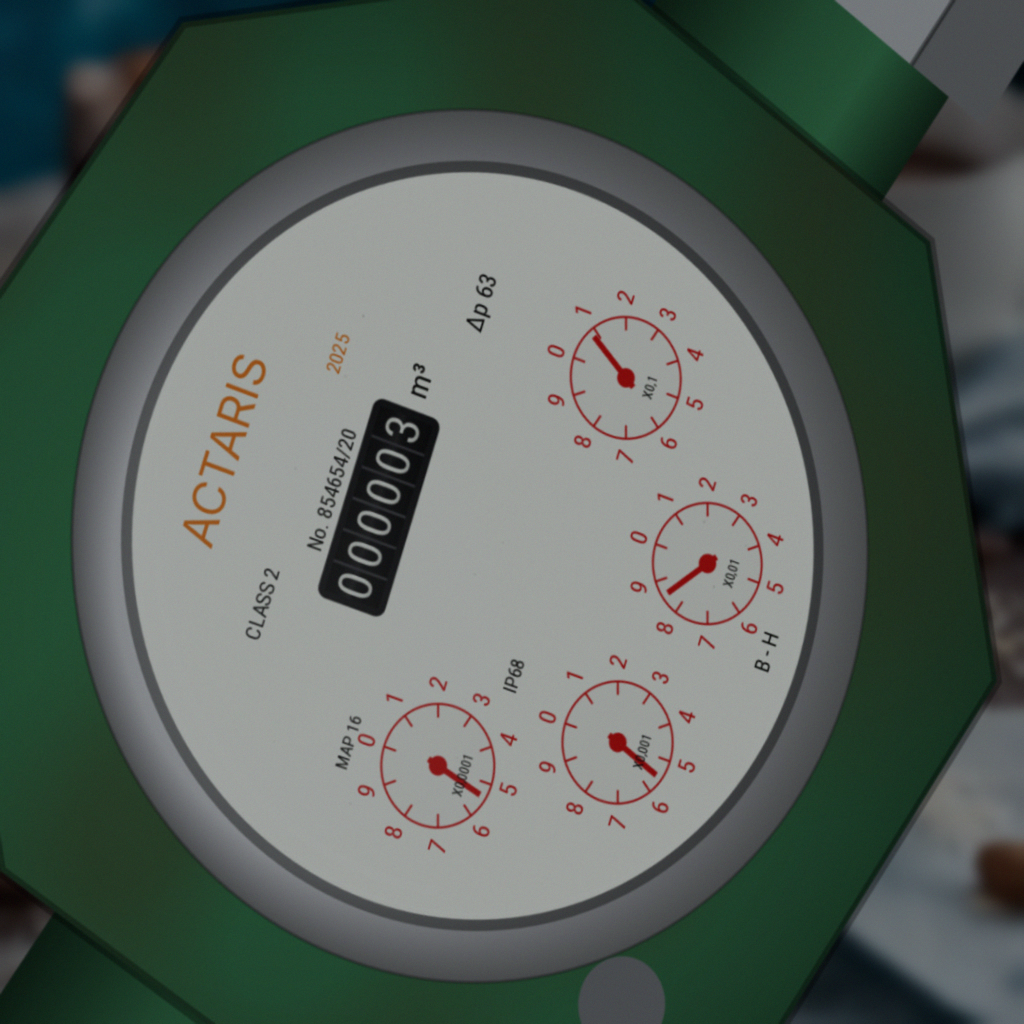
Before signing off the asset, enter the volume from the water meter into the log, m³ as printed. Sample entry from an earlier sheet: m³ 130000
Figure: m³ 3.0855
